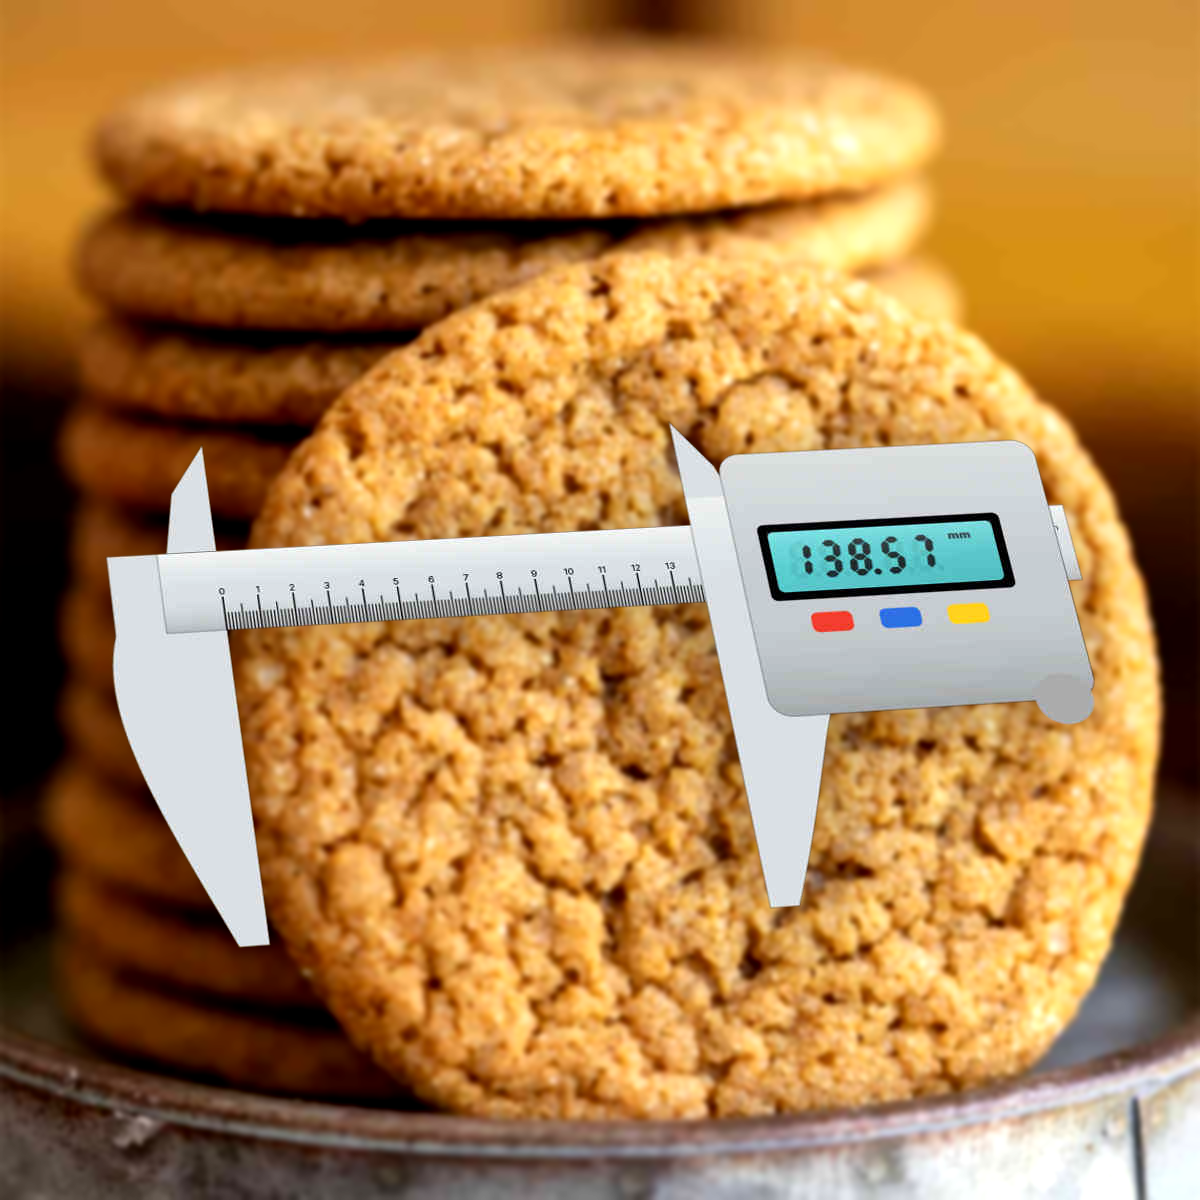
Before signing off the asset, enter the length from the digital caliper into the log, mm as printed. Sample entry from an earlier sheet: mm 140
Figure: mm 138.57
